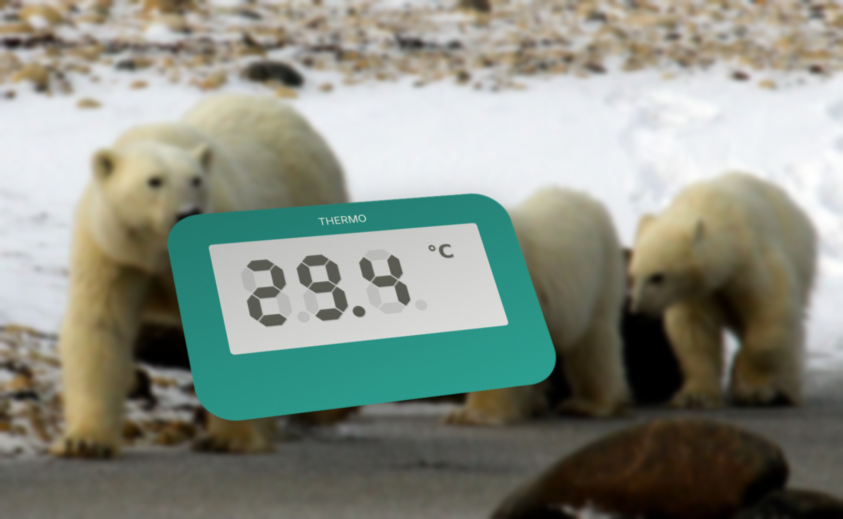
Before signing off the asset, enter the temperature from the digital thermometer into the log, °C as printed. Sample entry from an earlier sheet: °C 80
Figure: °C 29.4
